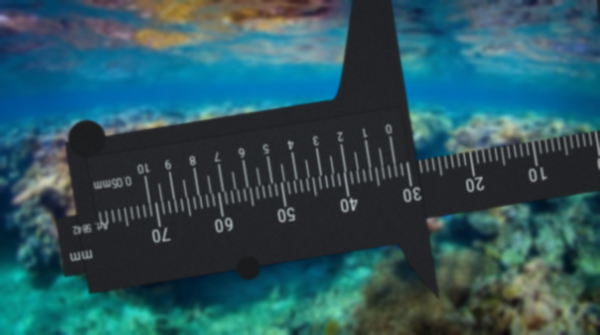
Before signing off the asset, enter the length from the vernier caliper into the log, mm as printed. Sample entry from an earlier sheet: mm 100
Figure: mm 32.0
